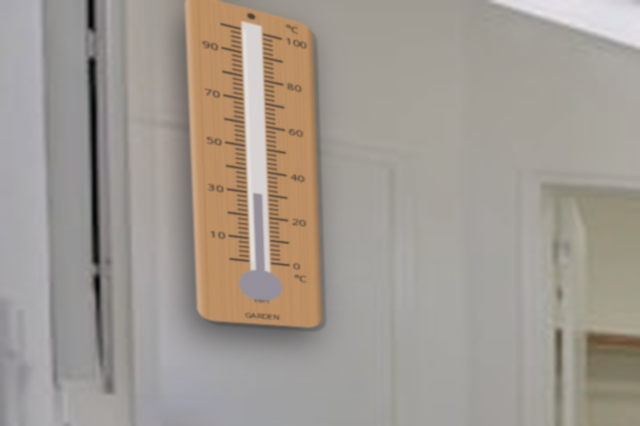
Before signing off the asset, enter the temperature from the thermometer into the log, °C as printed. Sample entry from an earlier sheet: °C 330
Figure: °C 30
